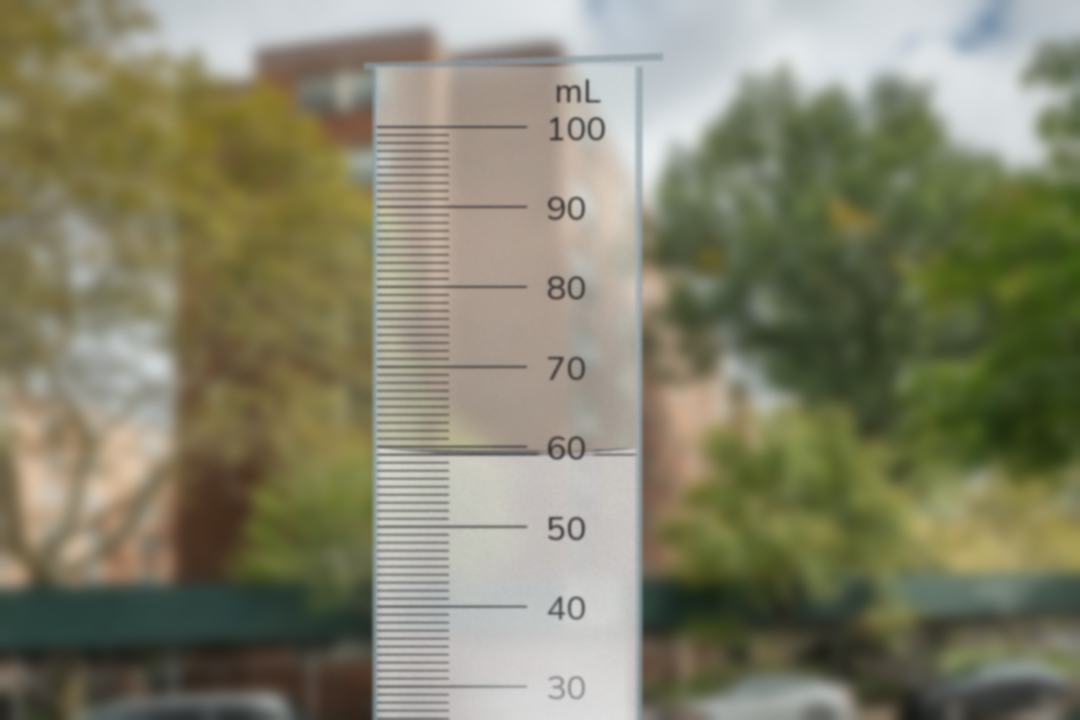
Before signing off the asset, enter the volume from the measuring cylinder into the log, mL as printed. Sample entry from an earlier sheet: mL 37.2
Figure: mL 59
